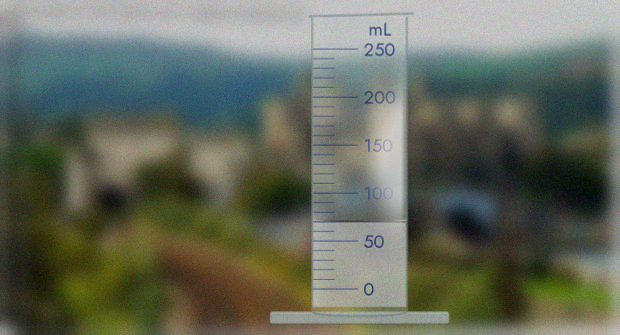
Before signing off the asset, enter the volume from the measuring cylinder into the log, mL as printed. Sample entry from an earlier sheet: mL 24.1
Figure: mL 70
